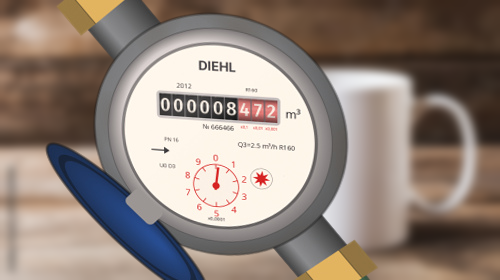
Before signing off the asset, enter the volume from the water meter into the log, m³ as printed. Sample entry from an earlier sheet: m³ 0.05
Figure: m³ 8.4720
